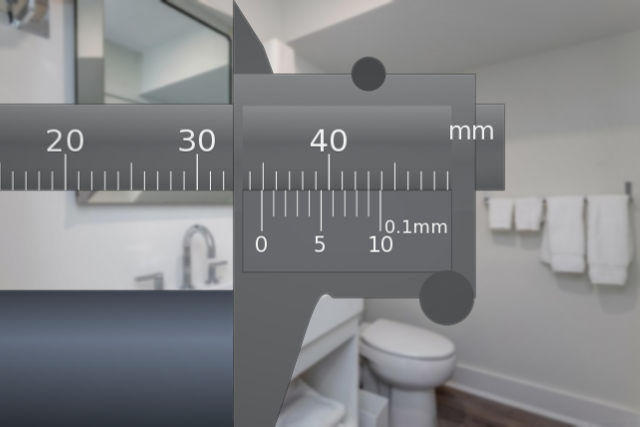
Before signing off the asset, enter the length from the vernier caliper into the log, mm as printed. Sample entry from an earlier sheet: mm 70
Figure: mm 34.9
